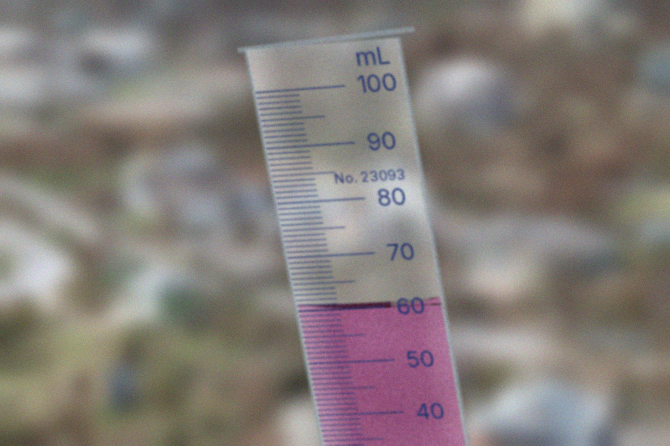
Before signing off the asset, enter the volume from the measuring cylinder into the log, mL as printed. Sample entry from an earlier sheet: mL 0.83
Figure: mL 60
